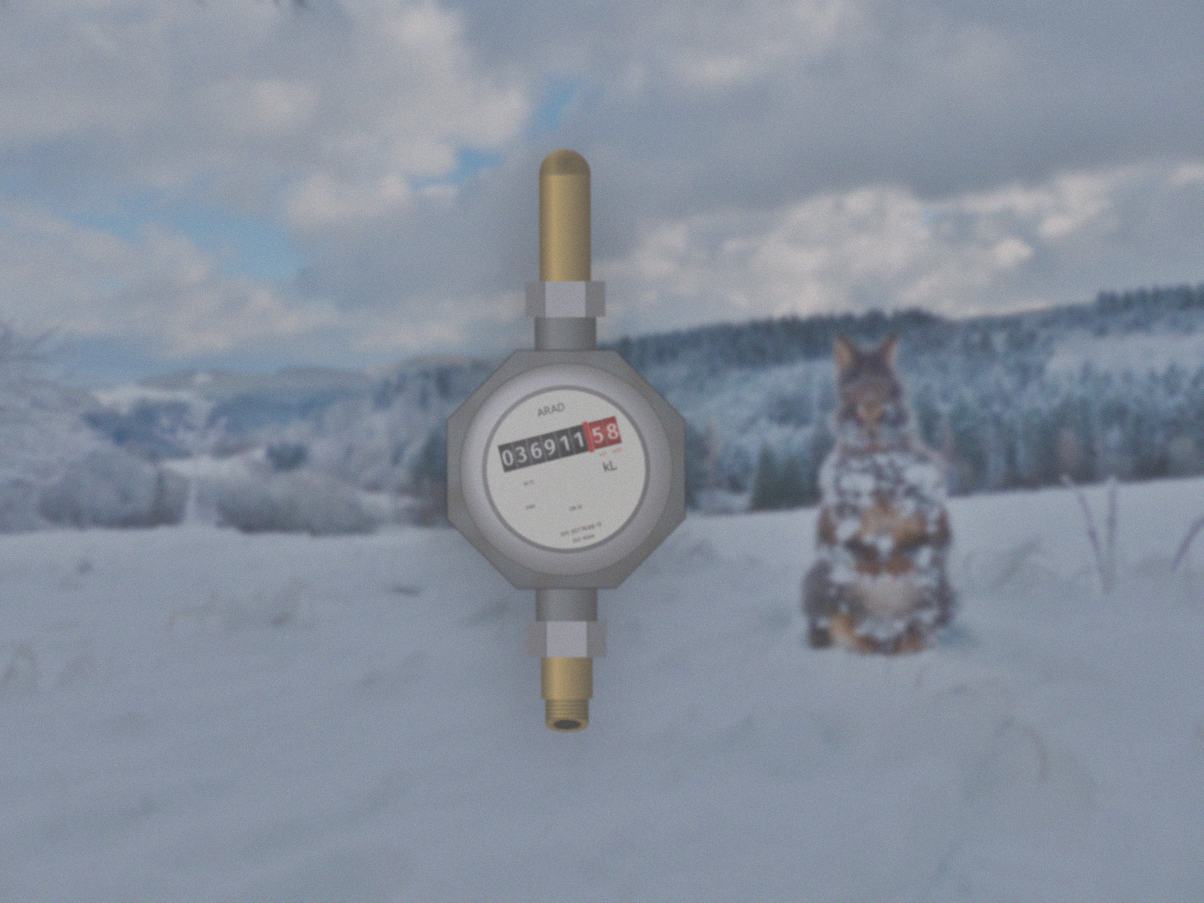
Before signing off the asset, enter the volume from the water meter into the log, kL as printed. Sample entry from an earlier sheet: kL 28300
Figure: kL 36911.58
